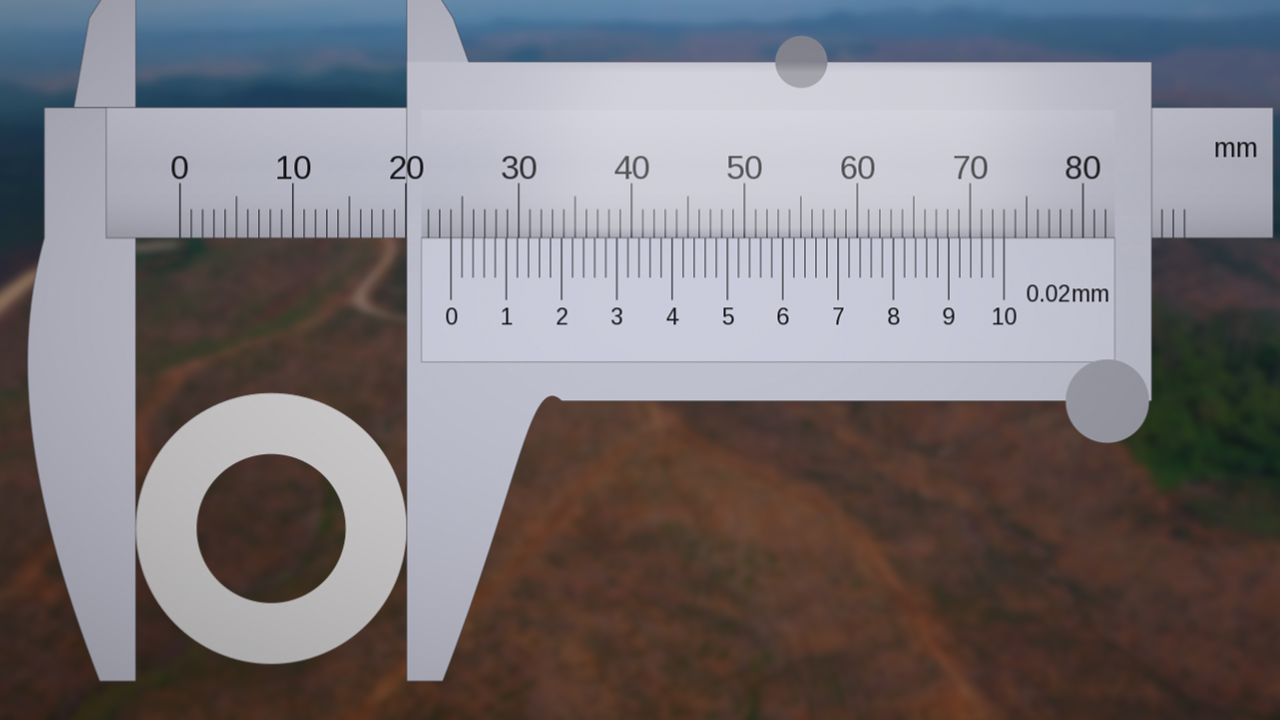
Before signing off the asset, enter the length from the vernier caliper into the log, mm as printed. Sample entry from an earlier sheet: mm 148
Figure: mm 24.0
